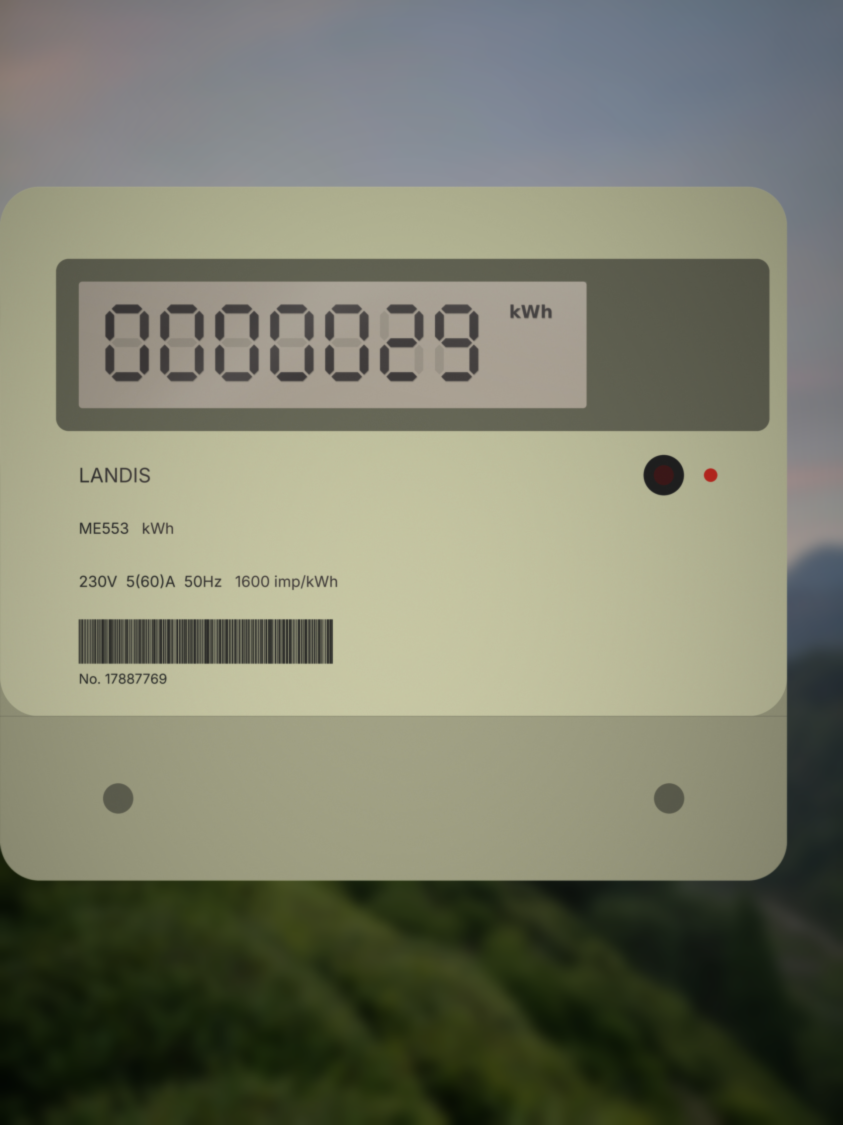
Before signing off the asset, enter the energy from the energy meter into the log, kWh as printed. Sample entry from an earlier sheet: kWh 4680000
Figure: kWh 29
